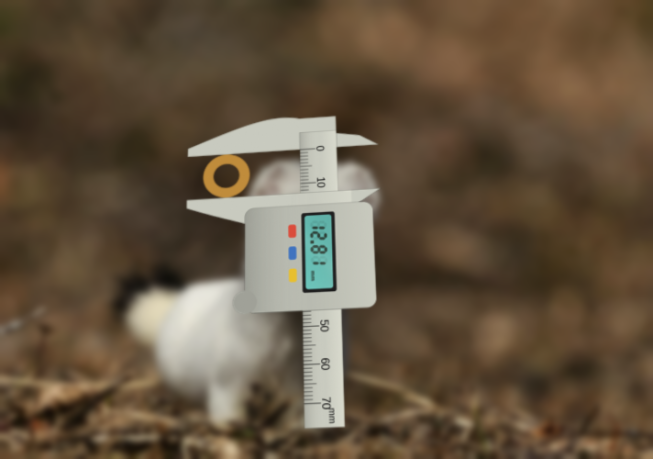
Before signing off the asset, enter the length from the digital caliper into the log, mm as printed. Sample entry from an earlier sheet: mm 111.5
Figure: mm 12.81
